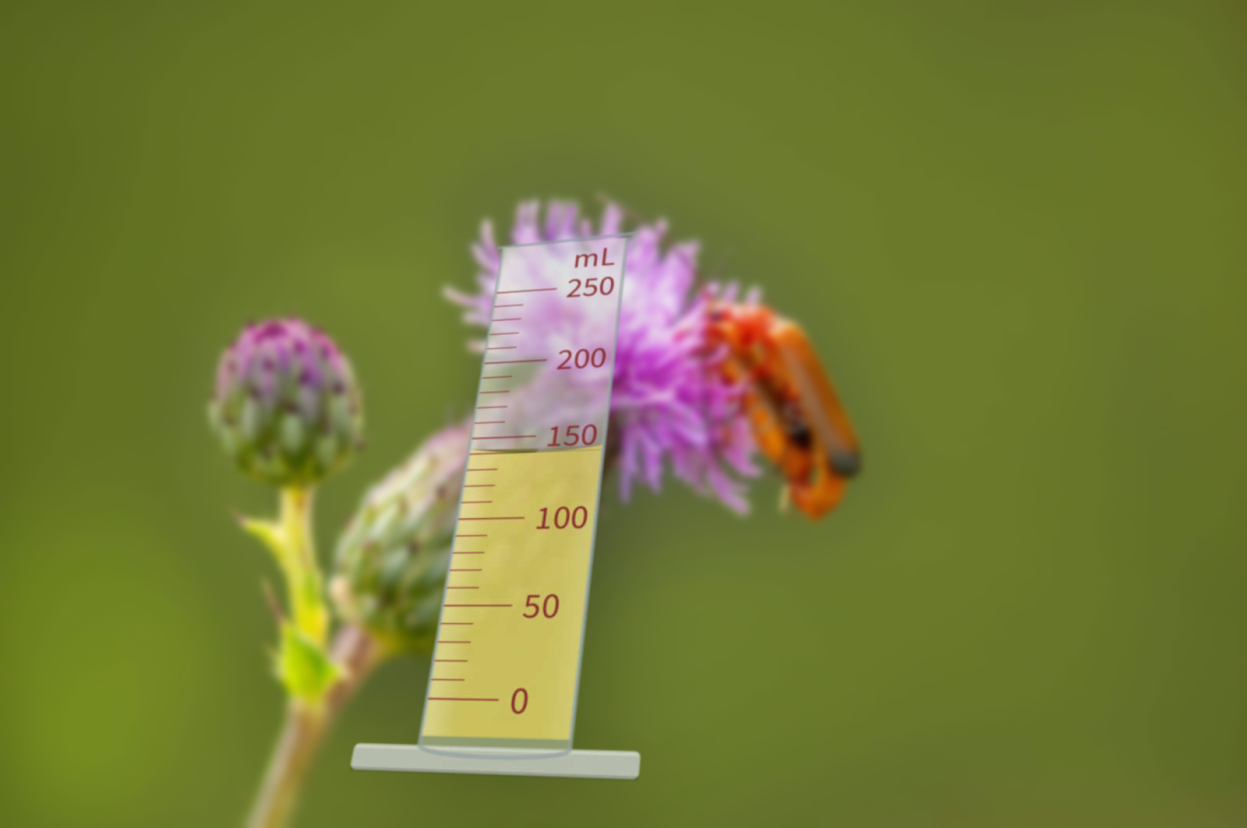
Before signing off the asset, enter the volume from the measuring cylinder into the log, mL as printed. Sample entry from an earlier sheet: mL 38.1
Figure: mL 140
